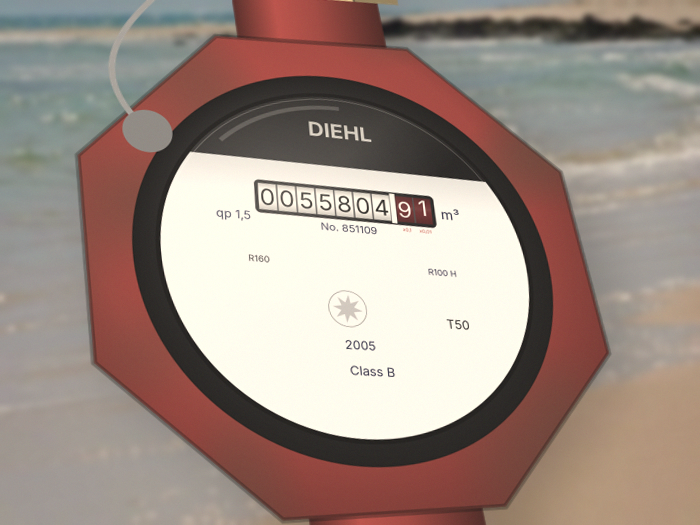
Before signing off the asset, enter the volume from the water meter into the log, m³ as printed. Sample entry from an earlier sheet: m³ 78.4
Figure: m³ 55804.91
